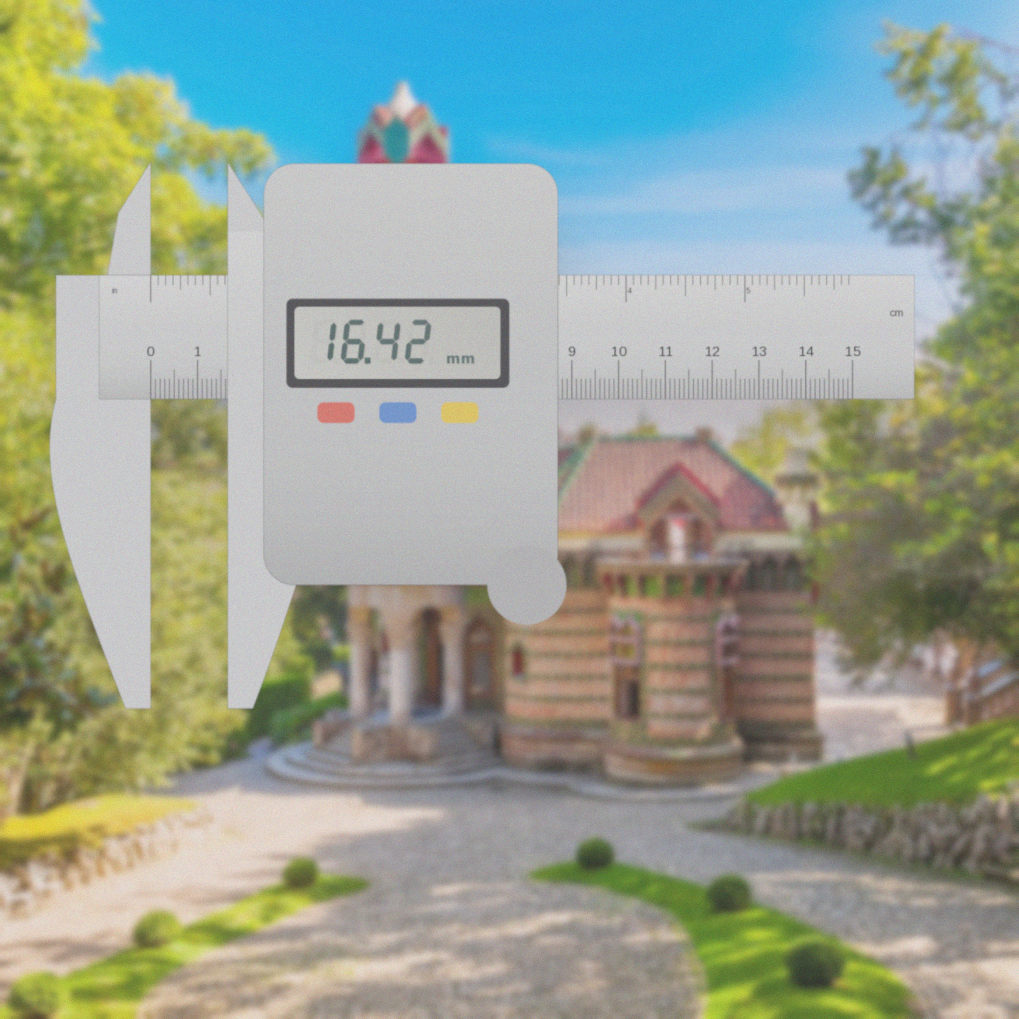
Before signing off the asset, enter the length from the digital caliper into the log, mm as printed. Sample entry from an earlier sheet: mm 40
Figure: mm 16.42
